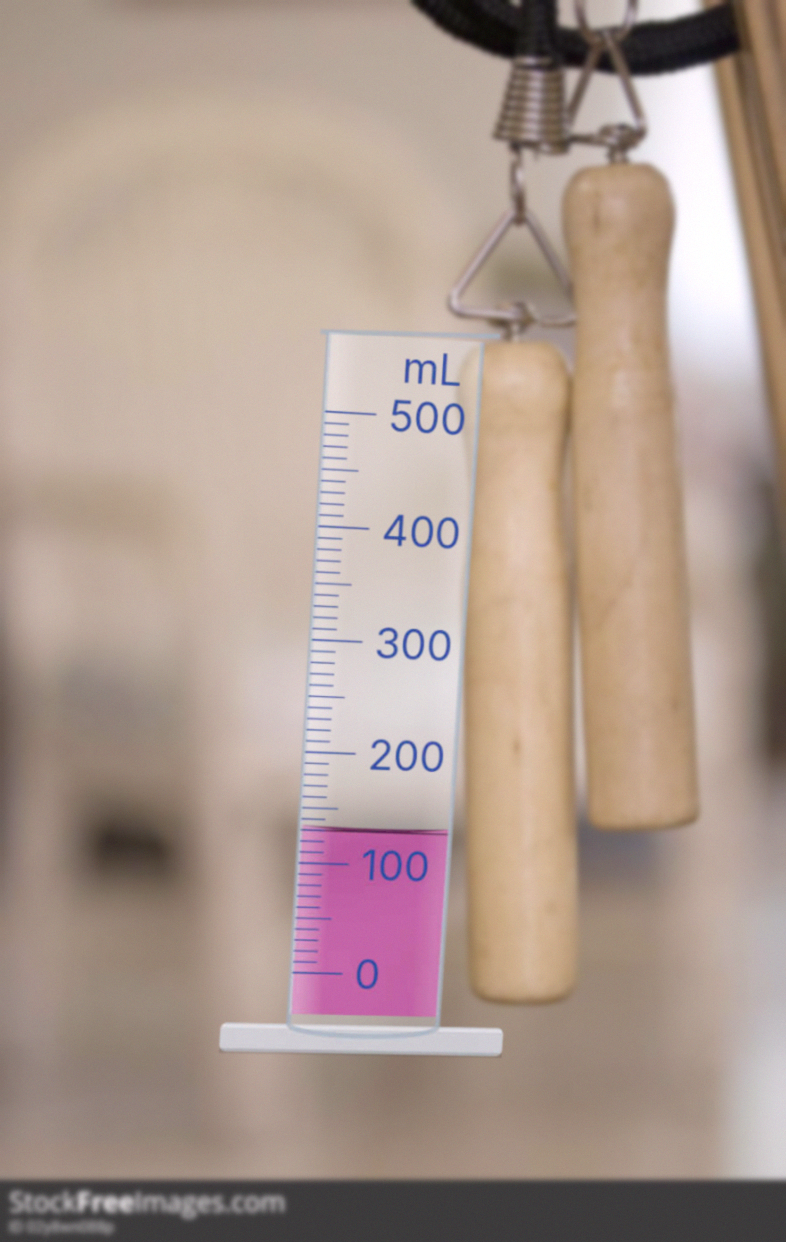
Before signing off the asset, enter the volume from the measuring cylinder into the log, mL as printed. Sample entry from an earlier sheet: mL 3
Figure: mL 130
